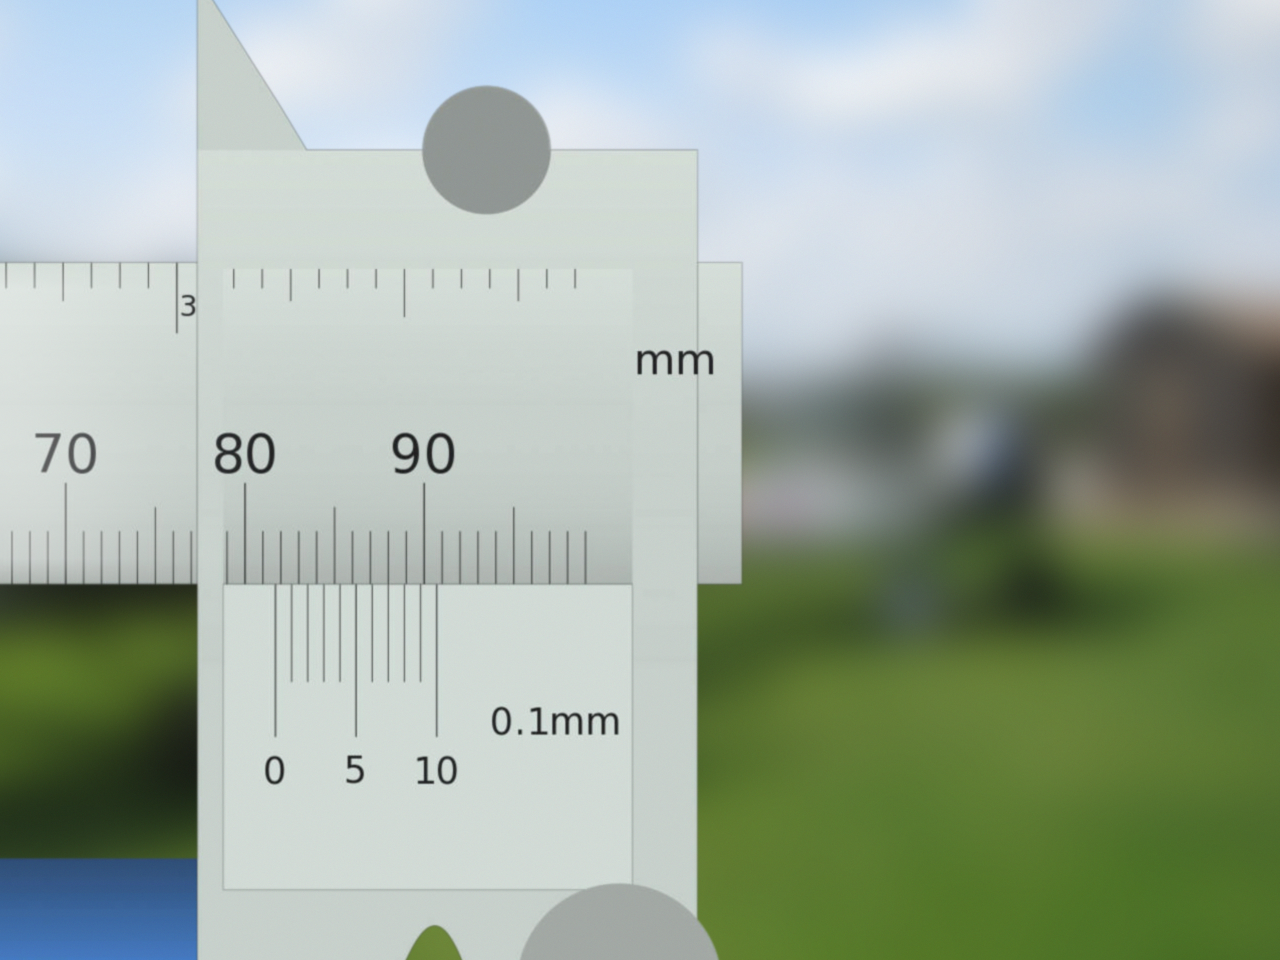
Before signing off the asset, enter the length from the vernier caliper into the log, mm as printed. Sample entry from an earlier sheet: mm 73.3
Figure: mm 81.7
